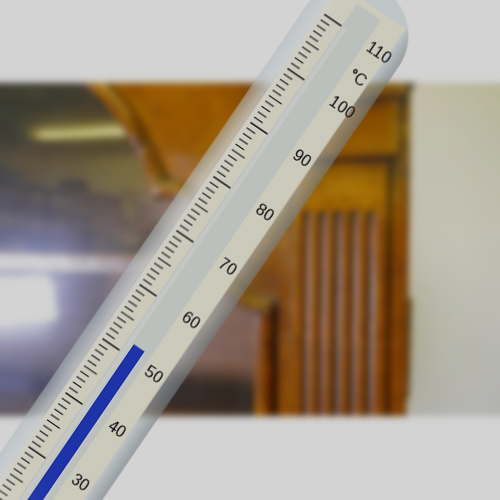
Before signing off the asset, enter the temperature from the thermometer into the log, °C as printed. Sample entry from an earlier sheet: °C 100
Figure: °C 52
